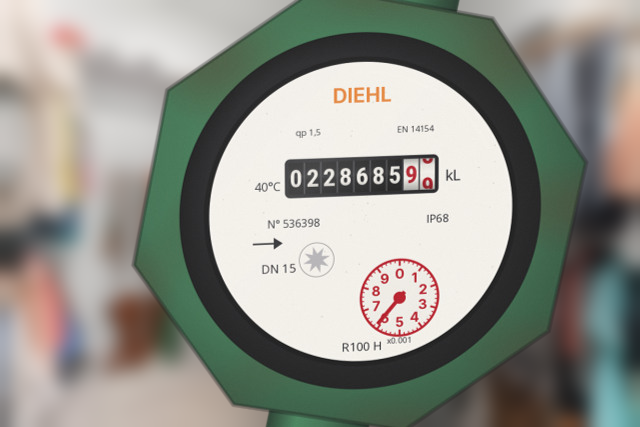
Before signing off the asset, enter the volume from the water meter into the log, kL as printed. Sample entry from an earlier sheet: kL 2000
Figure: kL 228685.986
